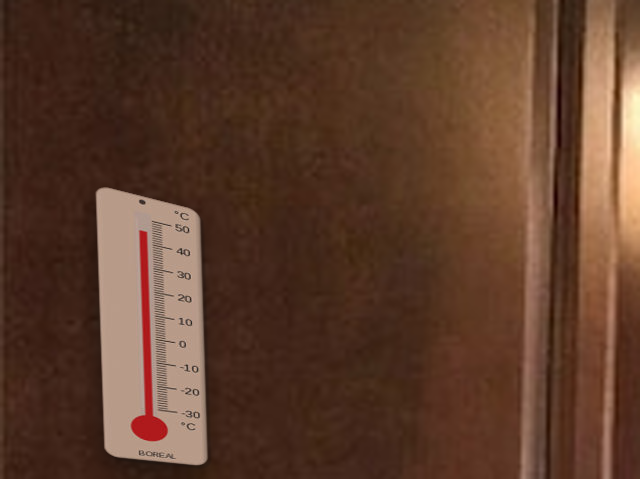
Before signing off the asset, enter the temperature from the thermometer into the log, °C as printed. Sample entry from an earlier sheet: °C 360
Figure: °C 45
